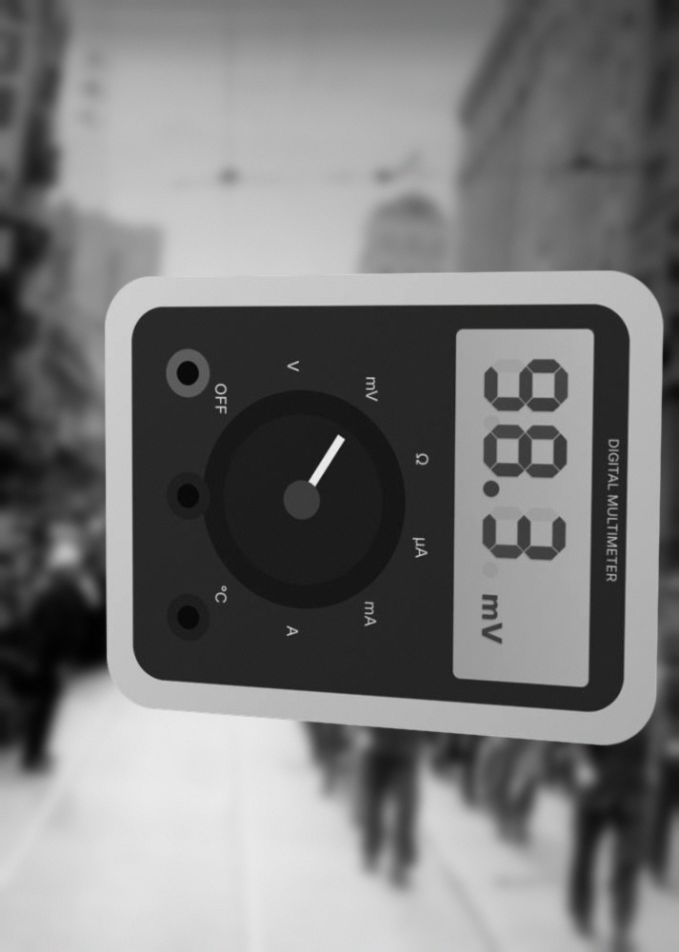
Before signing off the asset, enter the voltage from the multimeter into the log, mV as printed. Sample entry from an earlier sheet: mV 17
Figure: mV 98.3
